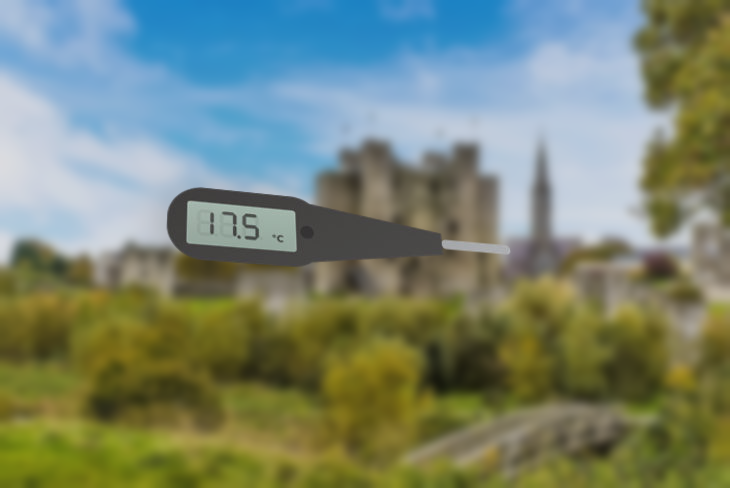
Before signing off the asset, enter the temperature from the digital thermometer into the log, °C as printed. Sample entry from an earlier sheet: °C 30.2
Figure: °C 17.5
